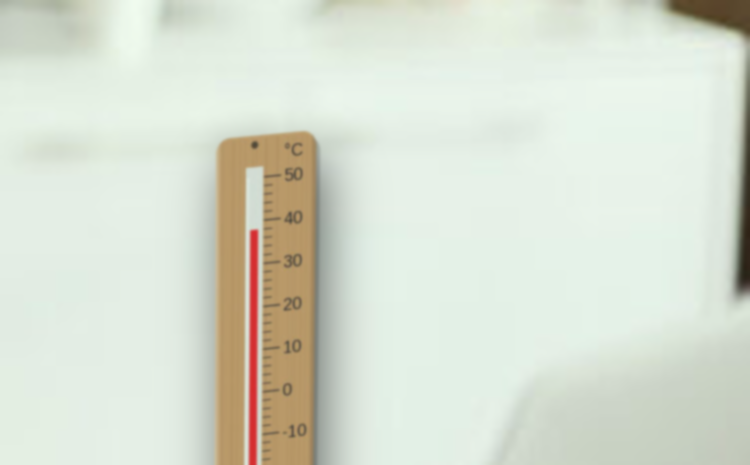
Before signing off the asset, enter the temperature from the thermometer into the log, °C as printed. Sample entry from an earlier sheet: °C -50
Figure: °C 38
